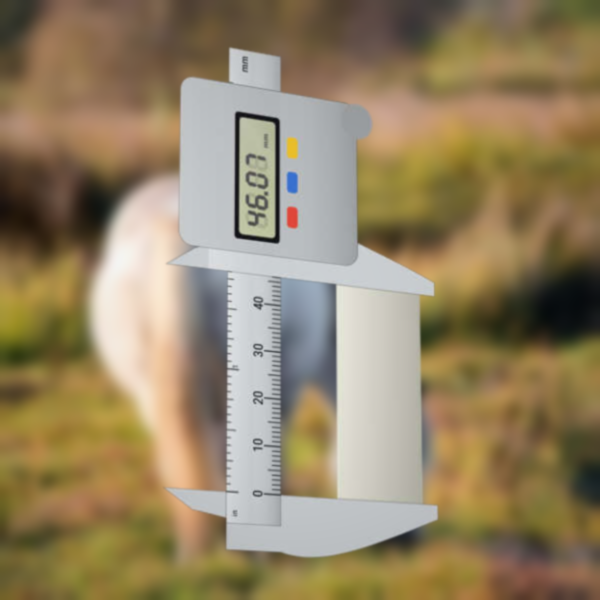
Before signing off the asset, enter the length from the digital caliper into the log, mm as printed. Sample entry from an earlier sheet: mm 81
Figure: mm 46.07
